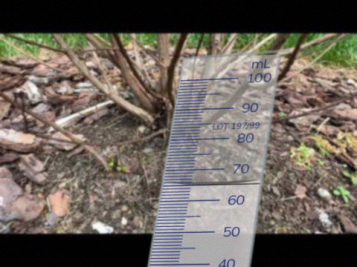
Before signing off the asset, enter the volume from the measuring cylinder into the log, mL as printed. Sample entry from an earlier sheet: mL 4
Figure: mL 65
